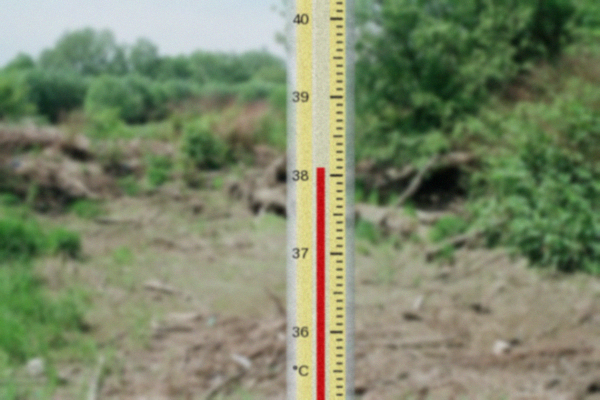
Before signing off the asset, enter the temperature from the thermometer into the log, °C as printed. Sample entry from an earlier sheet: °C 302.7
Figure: °C 38.1
